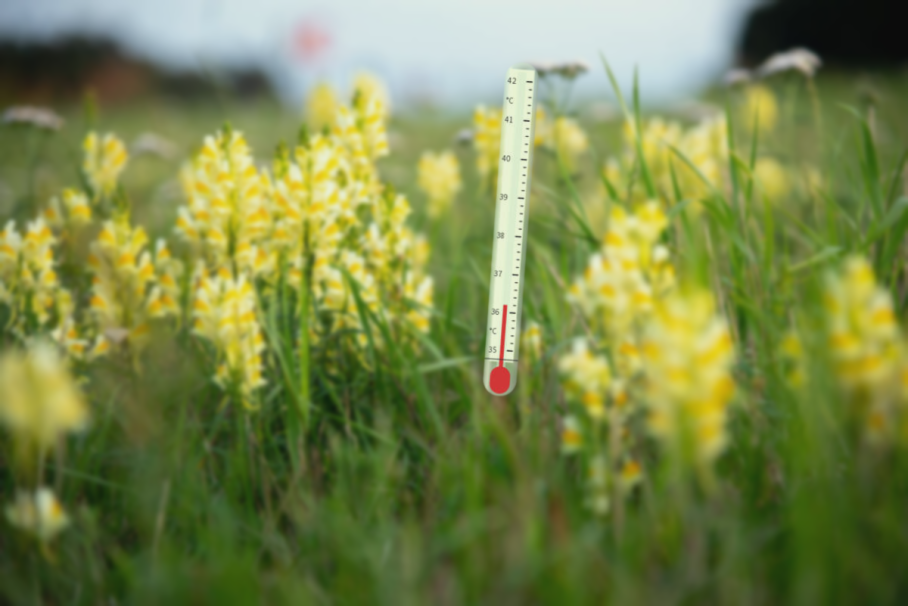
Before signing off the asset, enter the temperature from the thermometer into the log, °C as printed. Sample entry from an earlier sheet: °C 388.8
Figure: °C 36.2
